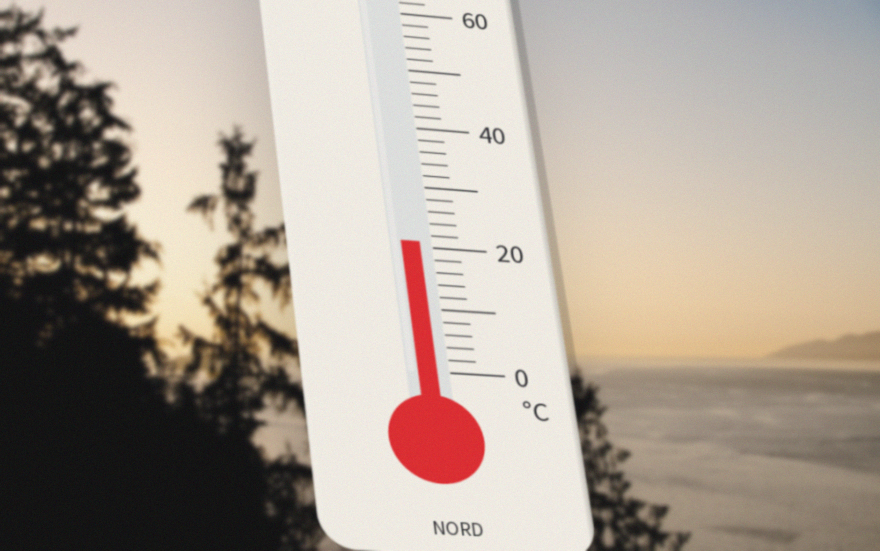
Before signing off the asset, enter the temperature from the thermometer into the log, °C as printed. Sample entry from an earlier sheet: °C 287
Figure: °C 21
